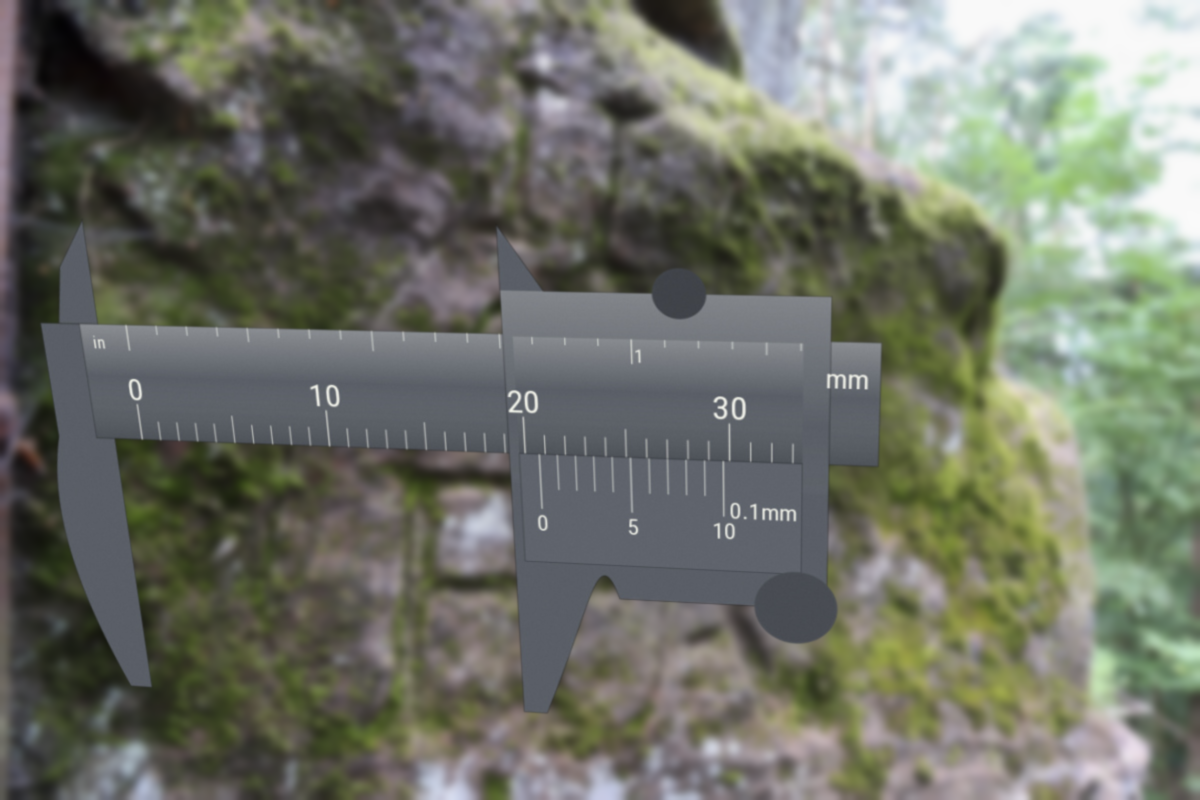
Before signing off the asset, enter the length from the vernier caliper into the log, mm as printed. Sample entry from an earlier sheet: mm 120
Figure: mm 20.7
